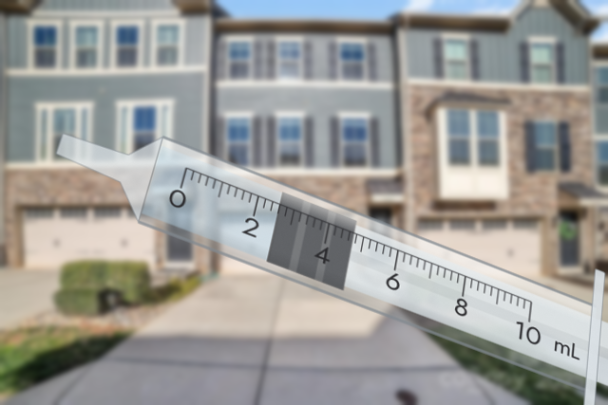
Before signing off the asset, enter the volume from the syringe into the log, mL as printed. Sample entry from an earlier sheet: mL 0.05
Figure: mL 2.6
